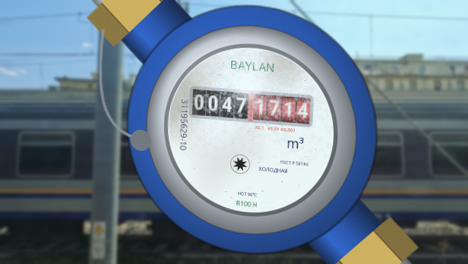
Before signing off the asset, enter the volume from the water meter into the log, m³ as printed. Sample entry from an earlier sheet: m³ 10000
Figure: m³ 47.1714
